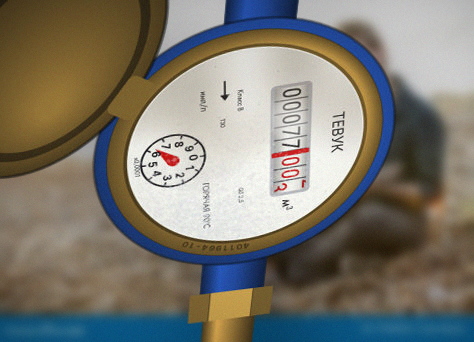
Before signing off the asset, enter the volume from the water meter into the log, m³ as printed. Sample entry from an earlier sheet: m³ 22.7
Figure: m³ 77.0026
